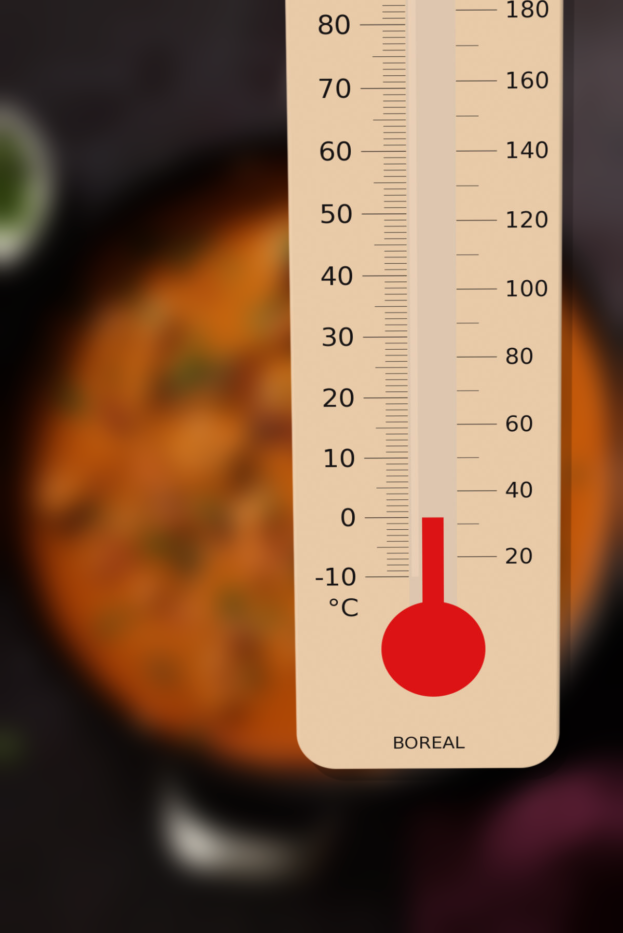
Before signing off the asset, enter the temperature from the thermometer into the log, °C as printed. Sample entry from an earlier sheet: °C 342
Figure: °C 0
